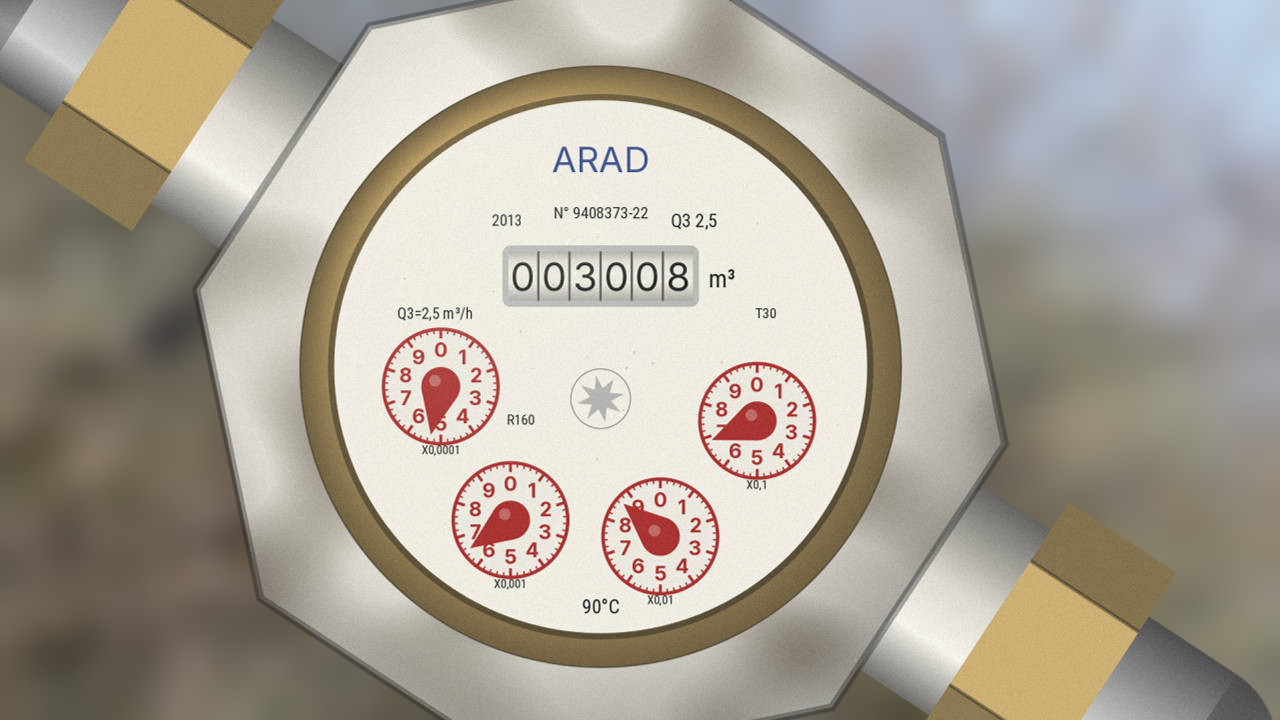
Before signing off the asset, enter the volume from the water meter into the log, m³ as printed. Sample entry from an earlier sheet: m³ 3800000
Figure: m³ 3008.6865
